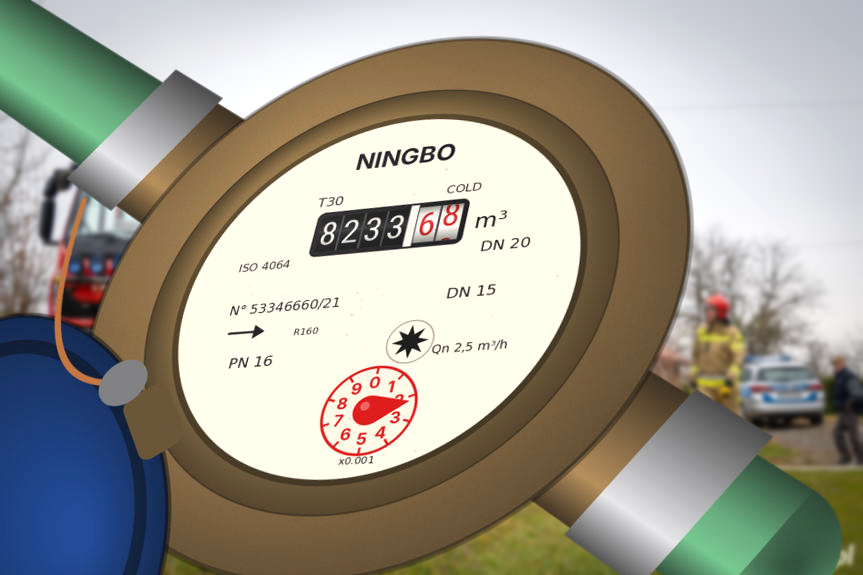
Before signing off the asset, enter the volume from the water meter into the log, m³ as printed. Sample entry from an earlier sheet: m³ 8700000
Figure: m³ 8233.682
